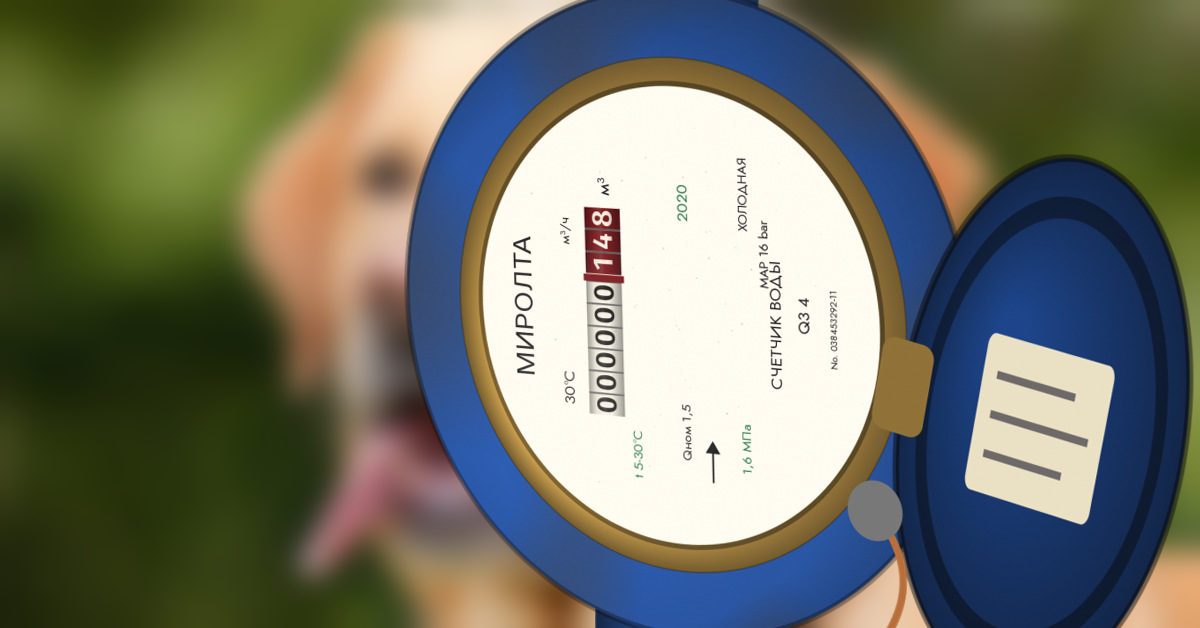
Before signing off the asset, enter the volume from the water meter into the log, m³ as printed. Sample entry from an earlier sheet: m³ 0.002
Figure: m³ 0.148
